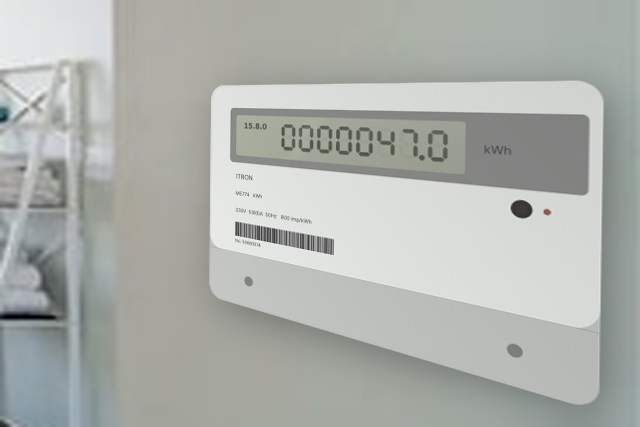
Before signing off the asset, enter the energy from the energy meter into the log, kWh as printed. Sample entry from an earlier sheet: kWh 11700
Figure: kWh 47.0
